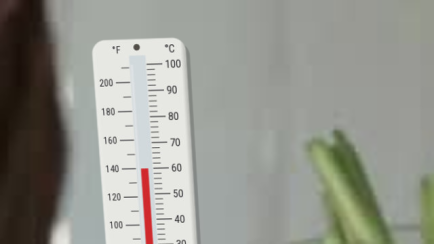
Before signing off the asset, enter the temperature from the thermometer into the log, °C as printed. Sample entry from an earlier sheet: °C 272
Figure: °C 60
